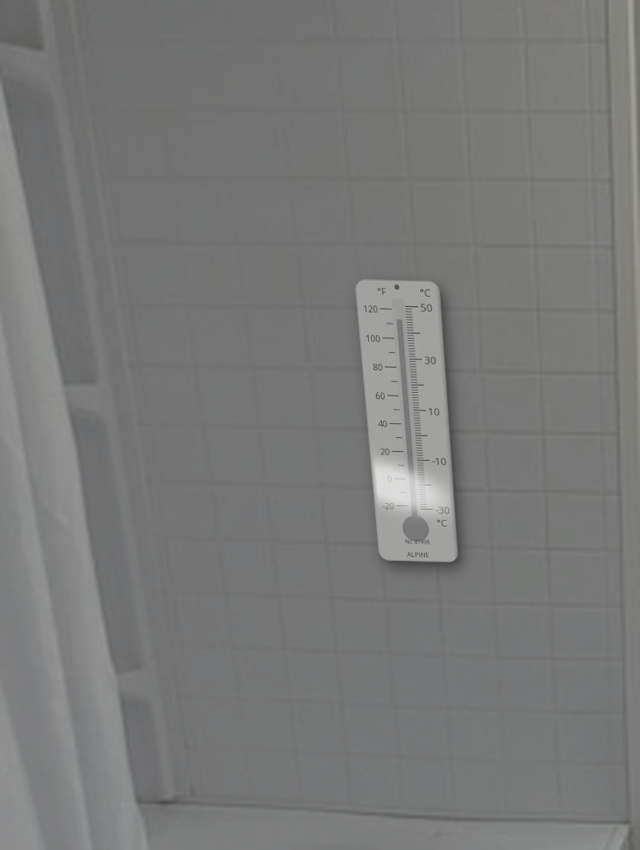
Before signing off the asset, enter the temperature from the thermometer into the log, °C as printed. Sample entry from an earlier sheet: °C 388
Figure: °C 45
